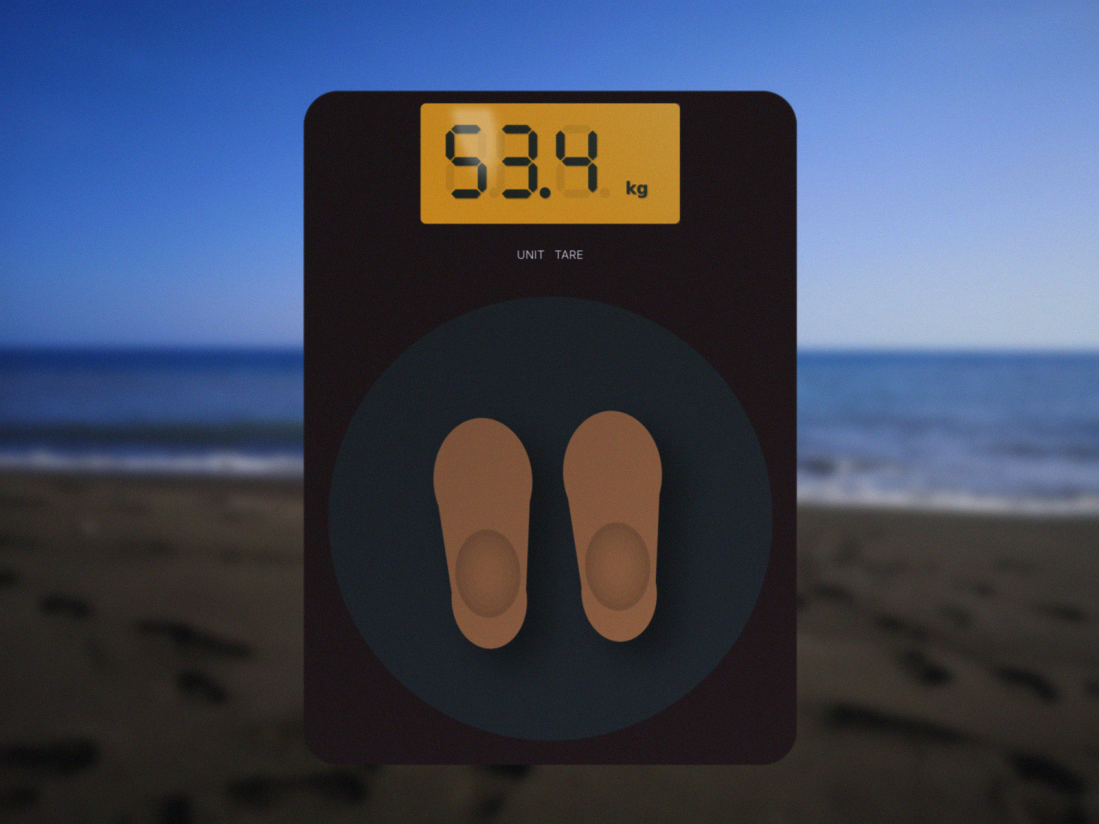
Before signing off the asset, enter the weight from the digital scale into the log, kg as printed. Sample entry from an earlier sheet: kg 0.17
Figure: kg 53.4
